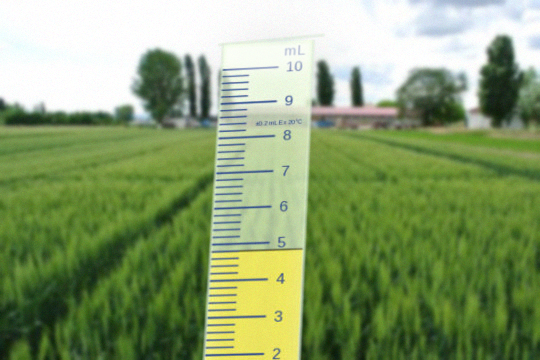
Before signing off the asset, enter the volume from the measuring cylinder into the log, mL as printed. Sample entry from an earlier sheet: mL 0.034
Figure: mL 4.8
